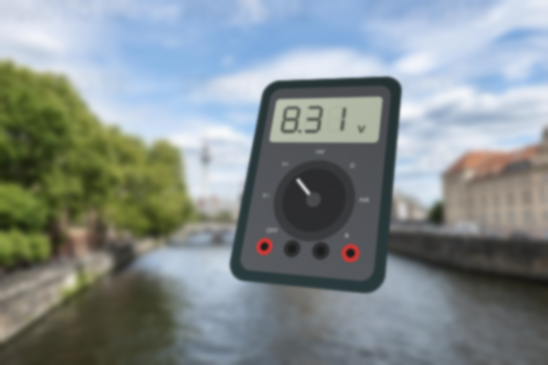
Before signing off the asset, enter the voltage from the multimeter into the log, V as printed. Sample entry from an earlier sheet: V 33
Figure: V 8.31
